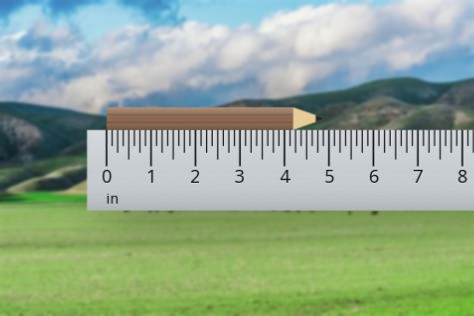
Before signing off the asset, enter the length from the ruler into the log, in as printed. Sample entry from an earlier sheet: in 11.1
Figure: in 4.875
